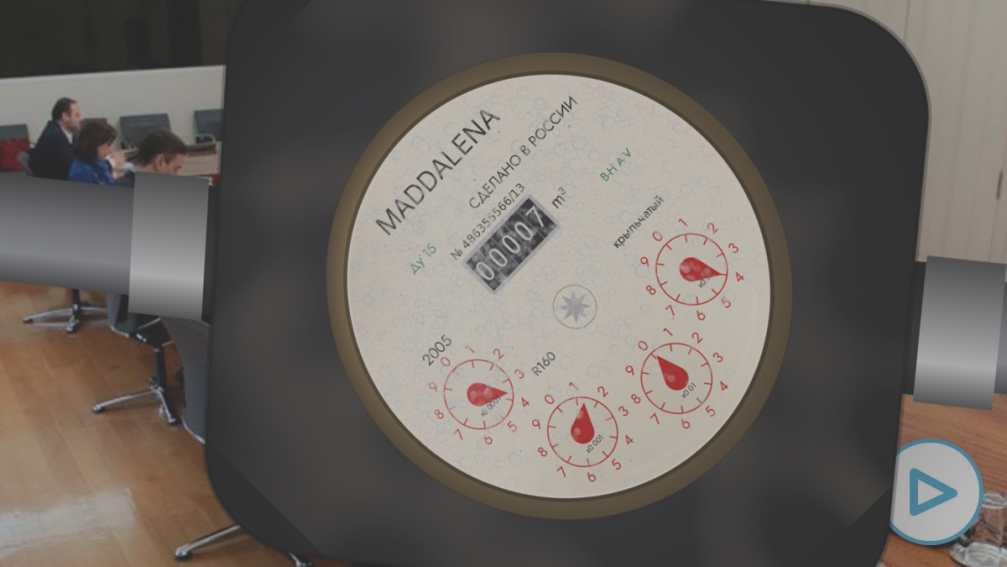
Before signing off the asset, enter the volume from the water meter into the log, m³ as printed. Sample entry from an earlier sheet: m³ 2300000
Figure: m³ 7.4013
